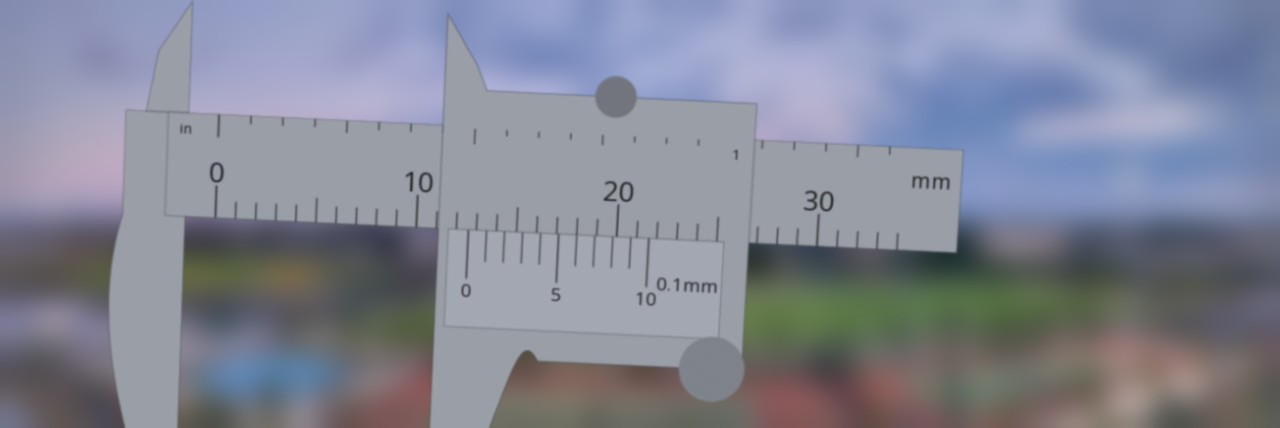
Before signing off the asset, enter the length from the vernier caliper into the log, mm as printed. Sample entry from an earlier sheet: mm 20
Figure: mm 12.6
